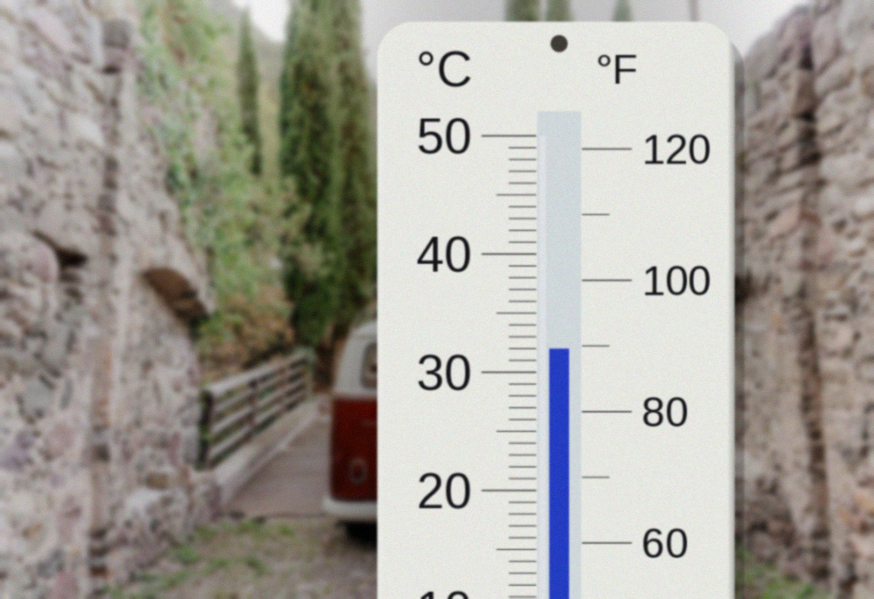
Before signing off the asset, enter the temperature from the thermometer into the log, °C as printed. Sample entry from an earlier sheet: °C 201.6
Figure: °C 32
